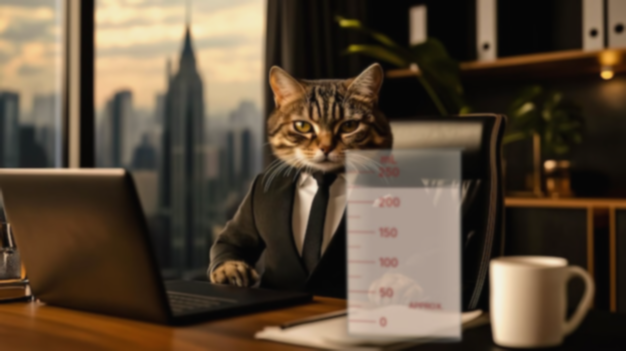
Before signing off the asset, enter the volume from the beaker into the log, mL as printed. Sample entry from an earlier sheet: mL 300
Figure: mL 225
